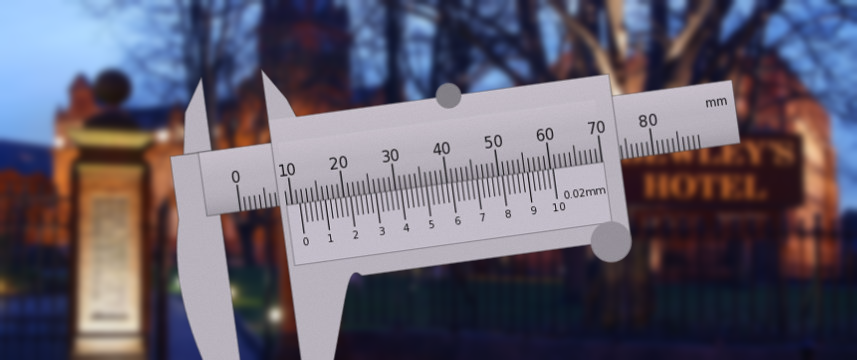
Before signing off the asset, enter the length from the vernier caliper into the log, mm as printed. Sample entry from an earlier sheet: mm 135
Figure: mm 11.5
